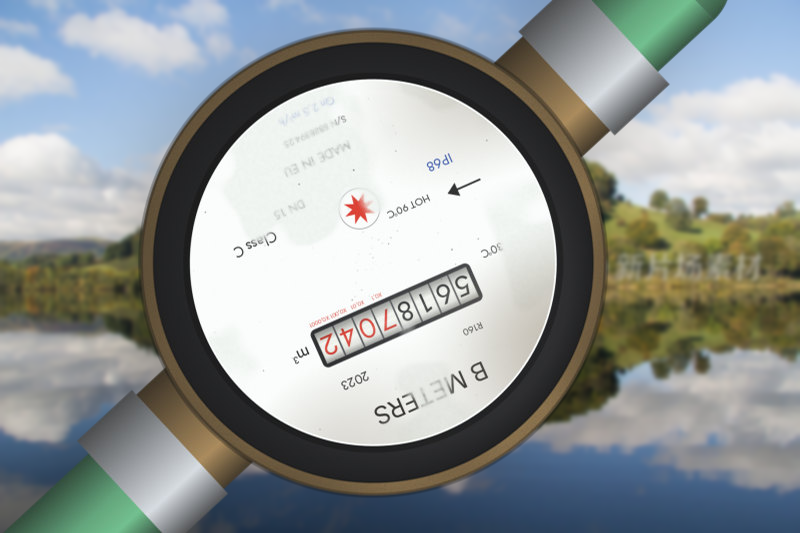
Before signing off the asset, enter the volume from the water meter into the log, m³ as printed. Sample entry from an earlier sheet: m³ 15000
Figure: m³ 5618.7042
